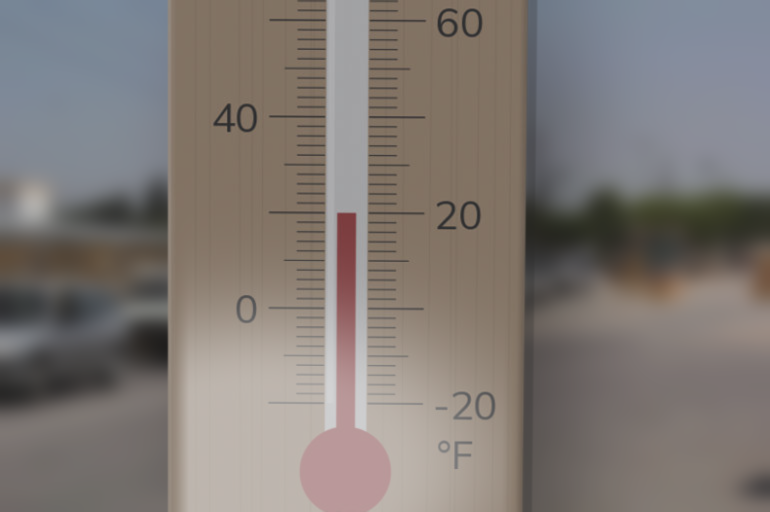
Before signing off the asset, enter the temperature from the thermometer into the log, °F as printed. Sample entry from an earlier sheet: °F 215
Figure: °F 20
